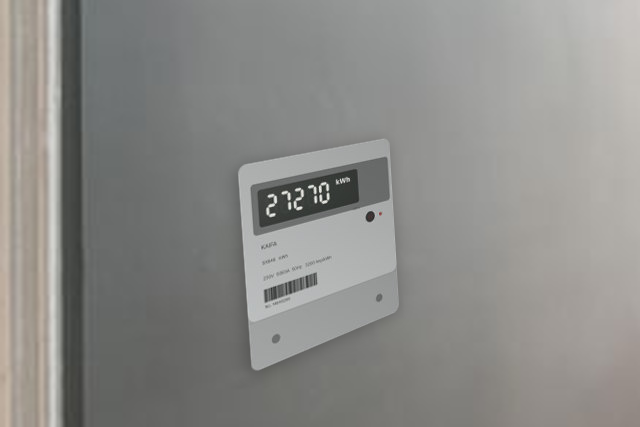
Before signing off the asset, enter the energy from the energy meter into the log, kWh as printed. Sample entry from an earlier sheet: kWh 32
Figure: kWh 27270
